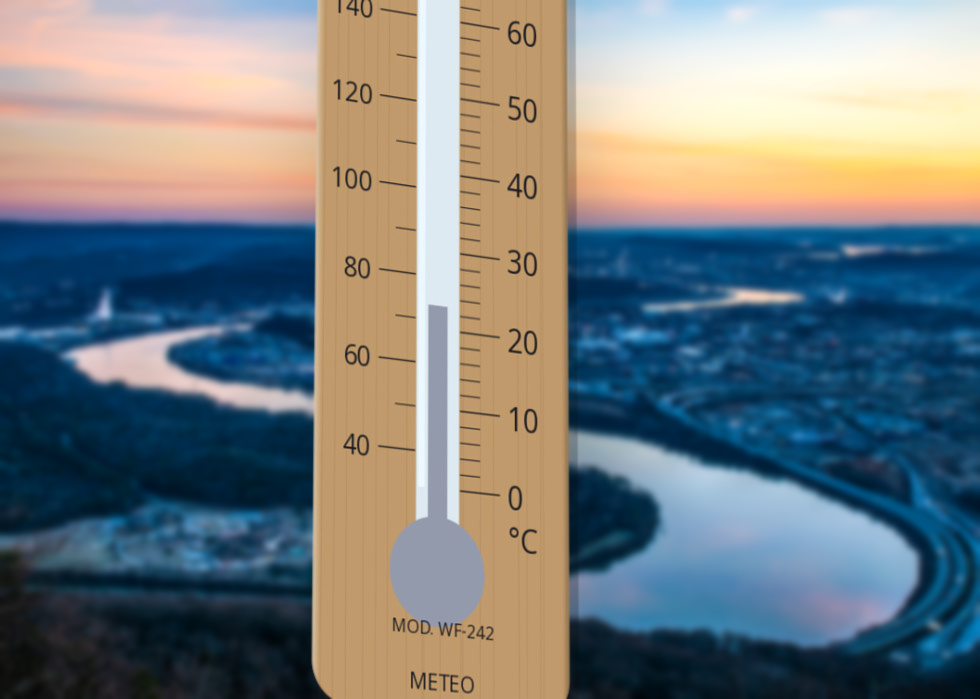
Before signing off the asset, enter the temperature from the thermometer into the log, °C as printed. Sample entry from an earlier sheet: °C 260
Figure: °C 23
